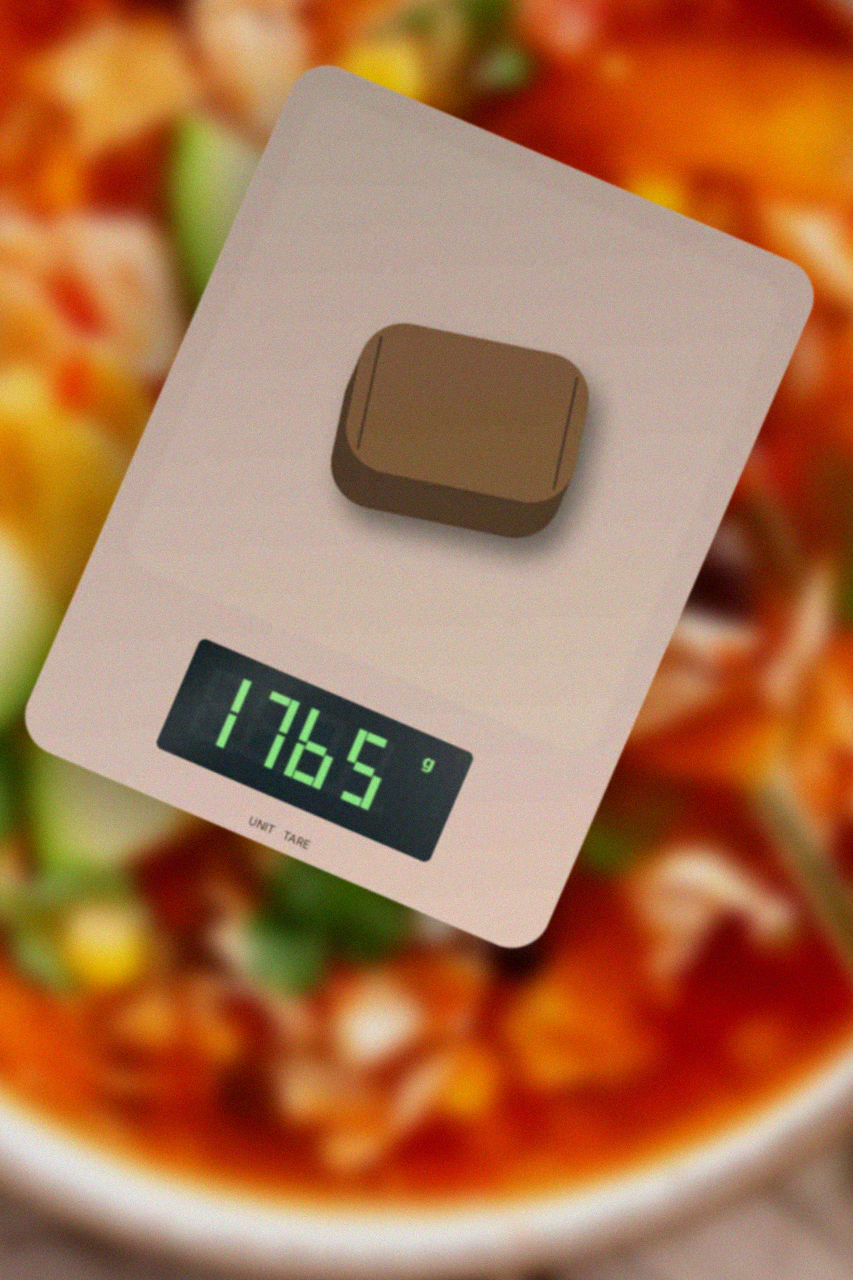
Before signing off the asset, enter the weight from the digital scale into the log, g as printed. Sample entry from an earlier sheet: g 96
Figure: g 1765
